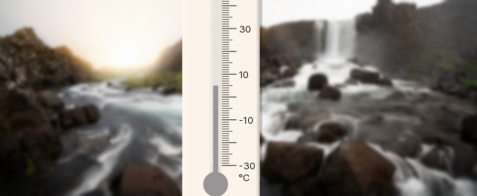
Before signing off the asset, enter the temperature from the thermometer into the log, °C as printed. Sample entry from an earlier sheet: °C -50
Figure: °C 5
